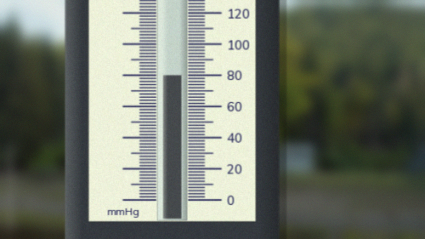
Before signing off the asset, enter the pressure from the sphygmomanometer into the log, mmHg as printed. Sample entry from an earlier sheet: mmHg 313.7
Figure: mmHg 80
